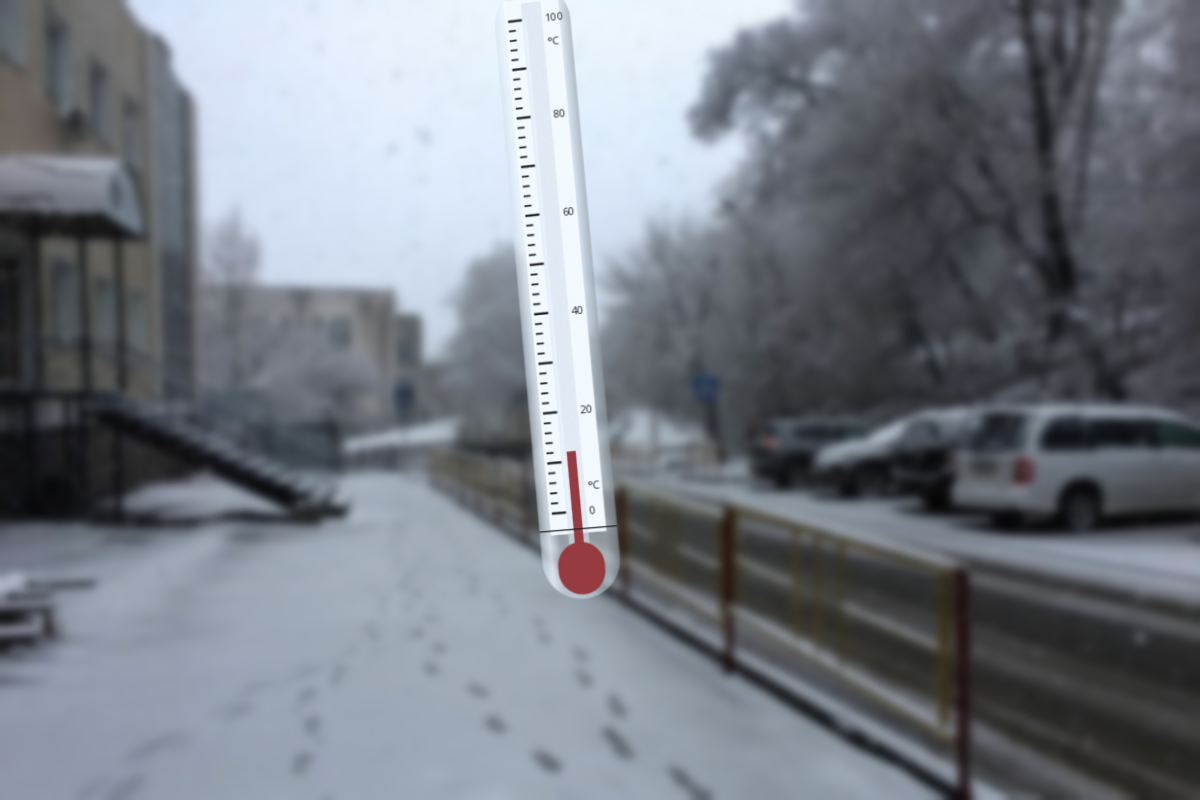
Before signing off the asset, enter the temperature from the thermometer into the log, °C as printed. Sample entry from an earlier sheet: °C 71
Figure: °C 12
